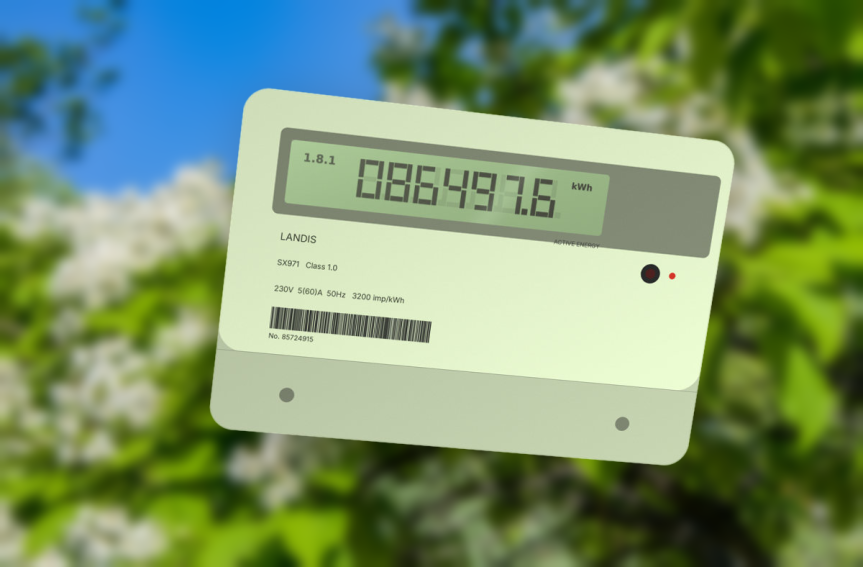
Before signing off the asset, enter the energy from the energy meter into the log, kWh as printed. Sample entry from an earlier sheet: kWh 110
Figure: kWh 86497.6
